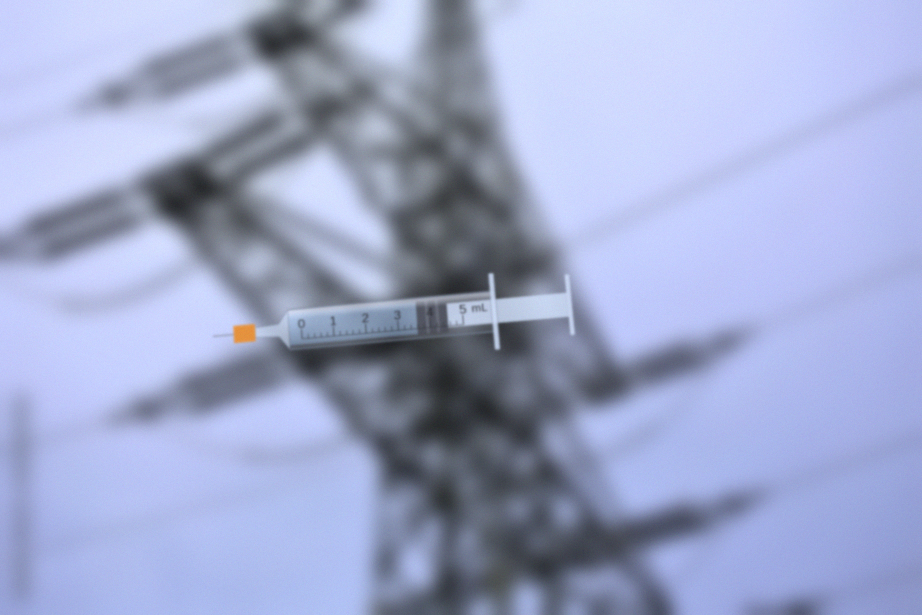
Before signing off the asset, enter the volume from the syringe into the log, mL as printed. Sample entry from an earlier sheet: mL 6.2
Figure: mL 3.6
